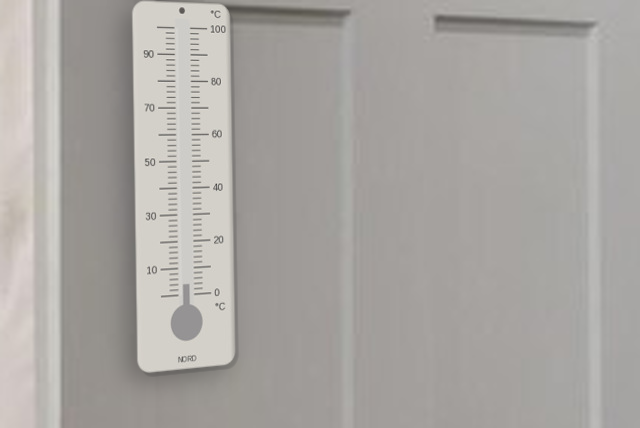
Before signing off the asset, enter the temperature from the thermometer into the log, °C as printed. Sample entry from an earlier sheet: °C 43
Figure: °C 4
